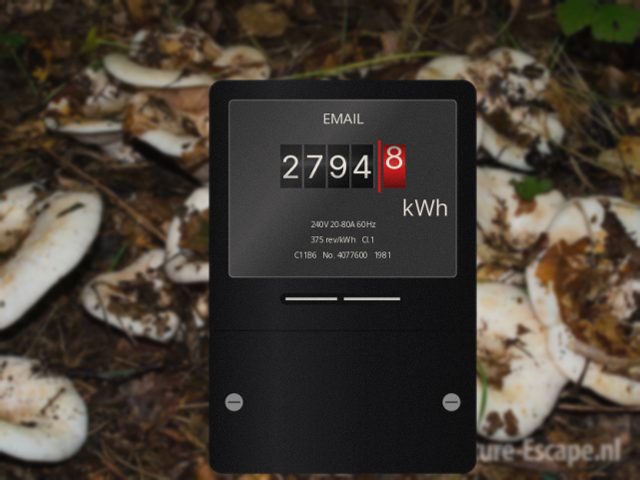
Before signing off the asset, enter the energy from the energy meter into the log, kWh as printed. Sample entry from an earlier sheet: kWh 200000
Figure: kWh 2794.8
